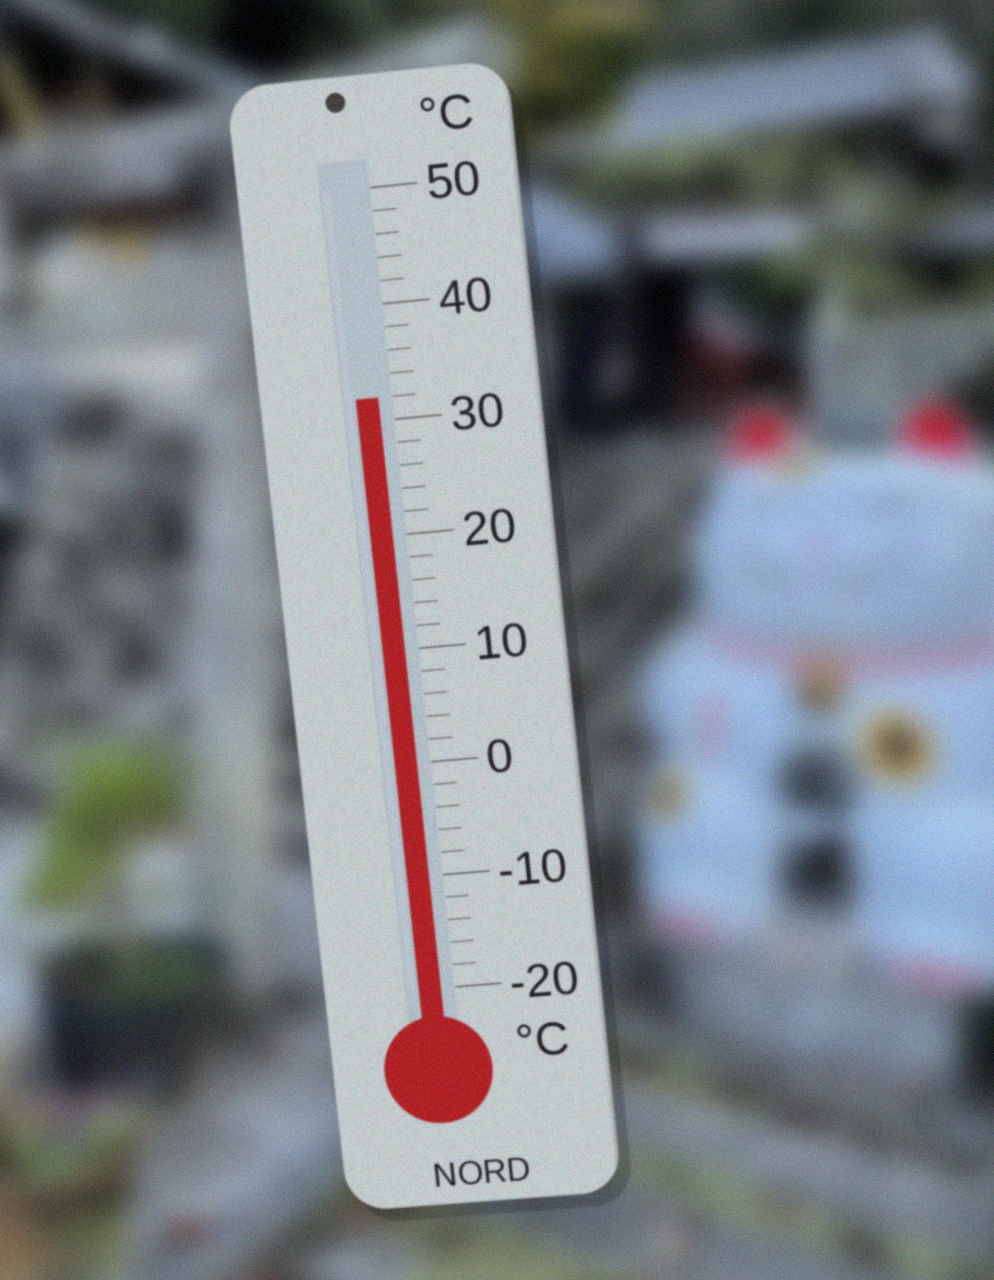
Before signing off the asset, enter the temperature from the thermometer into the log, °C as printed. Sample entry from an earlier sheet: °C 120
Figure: °C 32
